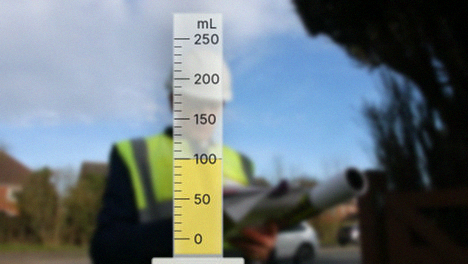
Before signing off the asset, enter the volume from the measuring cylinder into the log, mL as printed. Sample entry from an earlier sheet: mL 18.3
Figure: mL 100
